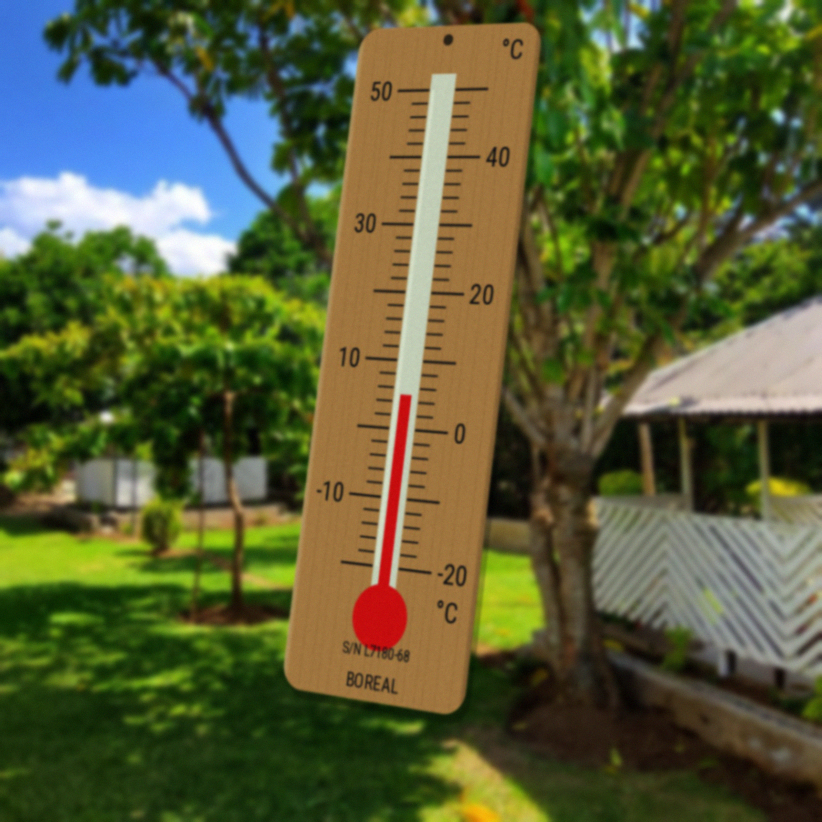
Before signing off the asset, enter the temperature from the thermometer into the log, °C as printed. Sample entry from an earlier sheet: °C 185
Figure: °C 5
